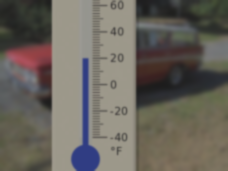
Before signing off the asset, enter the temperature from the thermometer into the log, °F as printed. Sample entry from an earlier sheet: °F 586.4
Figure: °F 20
